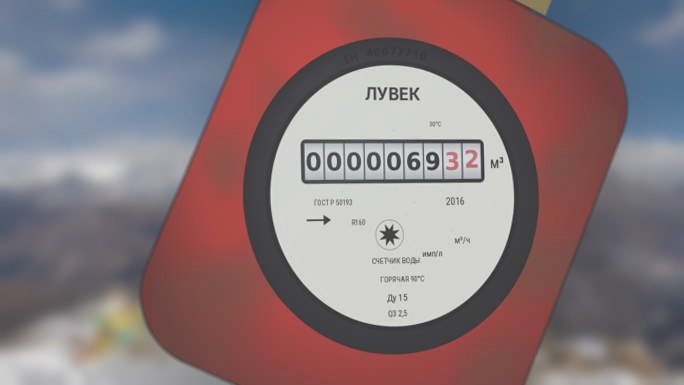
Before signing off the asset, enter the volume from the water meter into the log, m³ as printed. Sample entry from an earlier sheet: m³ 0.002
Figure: m³ 69.32
